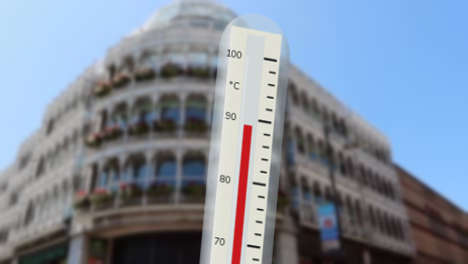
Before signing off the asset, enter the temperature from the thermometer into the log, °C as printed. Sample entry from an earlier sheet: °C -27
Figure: °C 89
